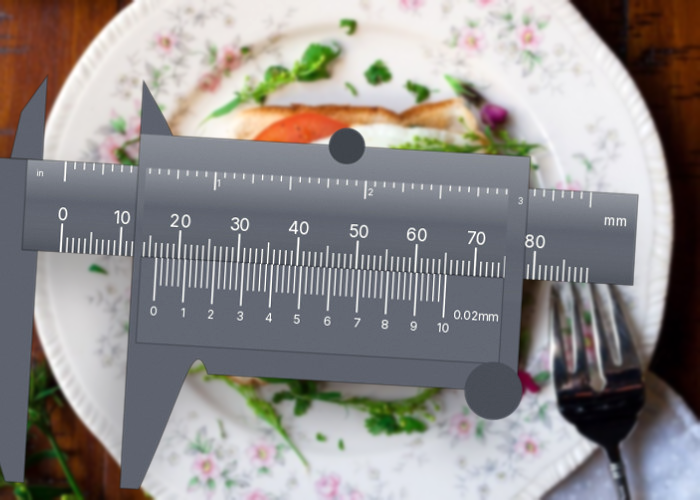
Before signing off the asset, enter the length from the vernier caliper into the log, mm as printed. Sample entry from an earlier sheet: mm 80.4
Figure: mm 16.2
